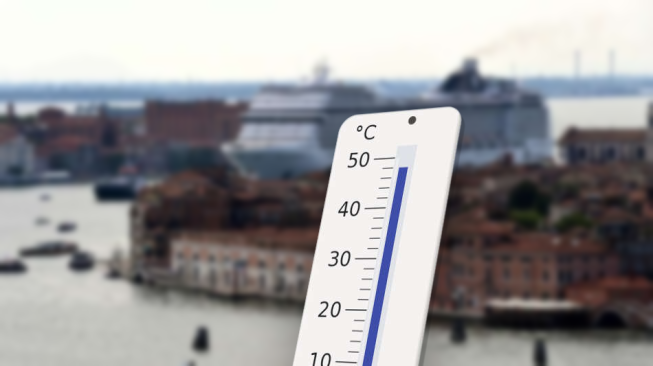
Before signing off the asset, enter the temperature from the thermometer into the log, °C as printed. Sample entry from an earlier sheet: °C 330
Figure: °C 48
